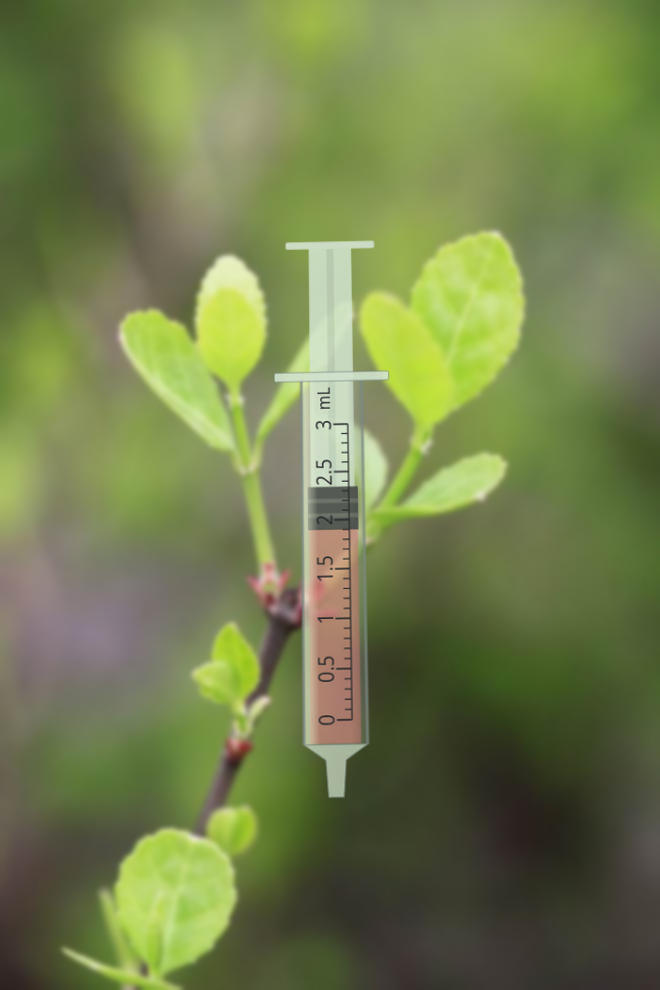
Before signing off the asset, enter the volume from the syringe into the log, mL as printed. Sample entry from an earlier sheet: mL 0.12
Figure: mL 1.9
